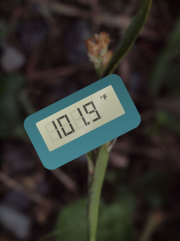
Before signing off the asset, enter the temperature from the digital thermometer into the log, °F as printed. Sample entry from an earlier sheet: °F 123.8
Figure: °F 101.9
